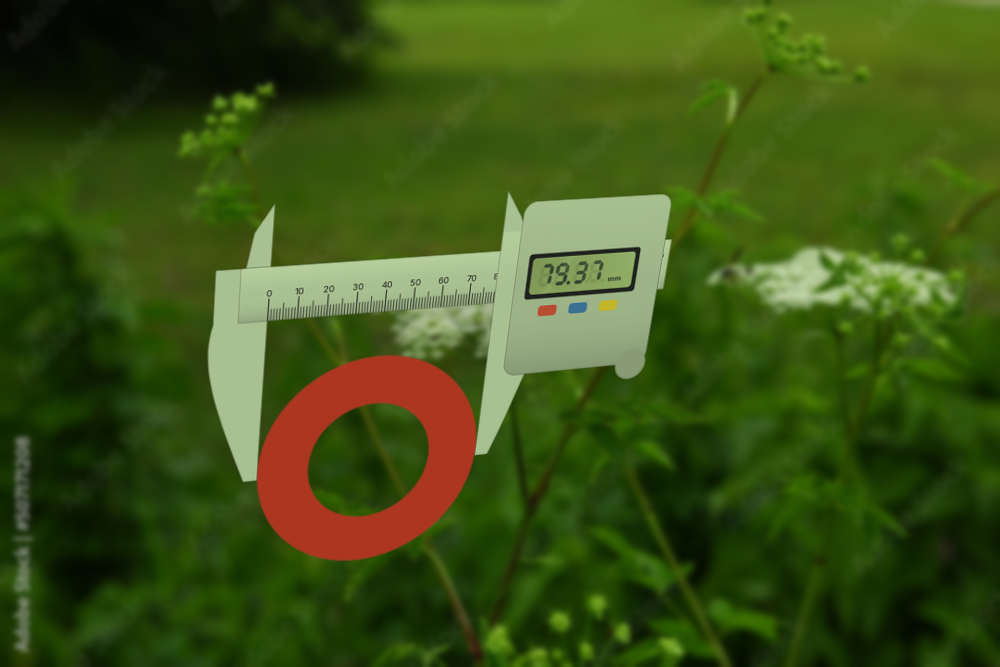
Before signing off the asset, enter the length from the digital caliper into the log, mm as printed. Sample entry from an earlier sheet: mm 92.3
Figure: mm 79.37
